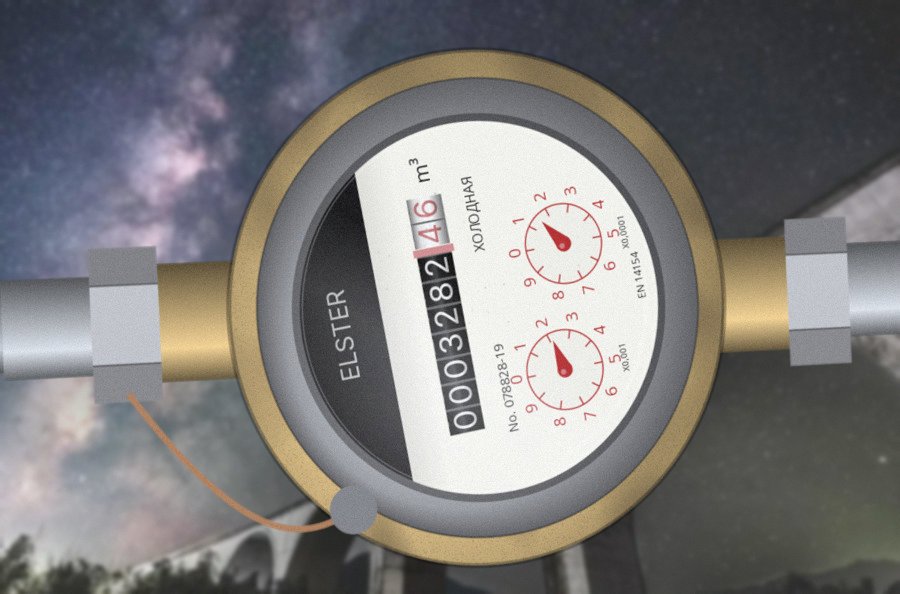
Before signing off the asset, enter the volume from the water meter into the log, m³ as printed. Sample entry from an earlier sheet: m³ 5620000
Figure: m³ 3282.4621
